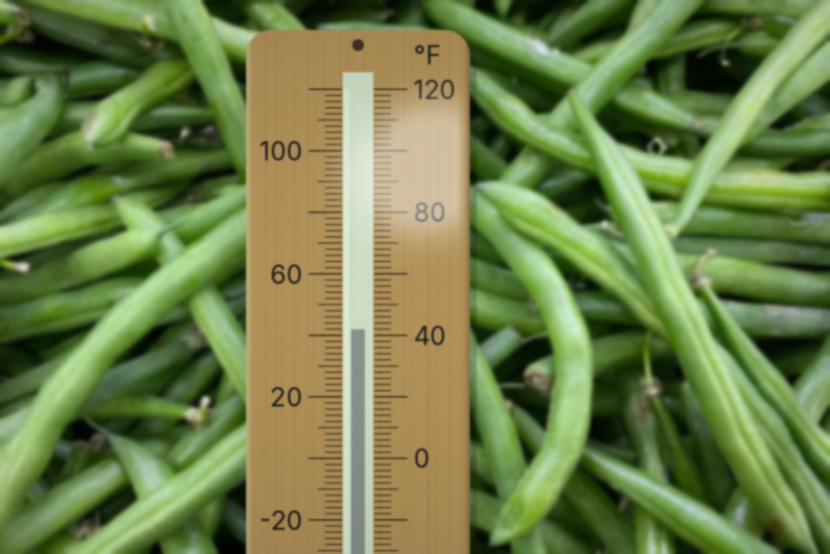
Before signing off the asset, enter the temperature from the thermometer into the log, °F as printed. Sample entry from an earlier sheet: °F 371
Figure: °F 42
